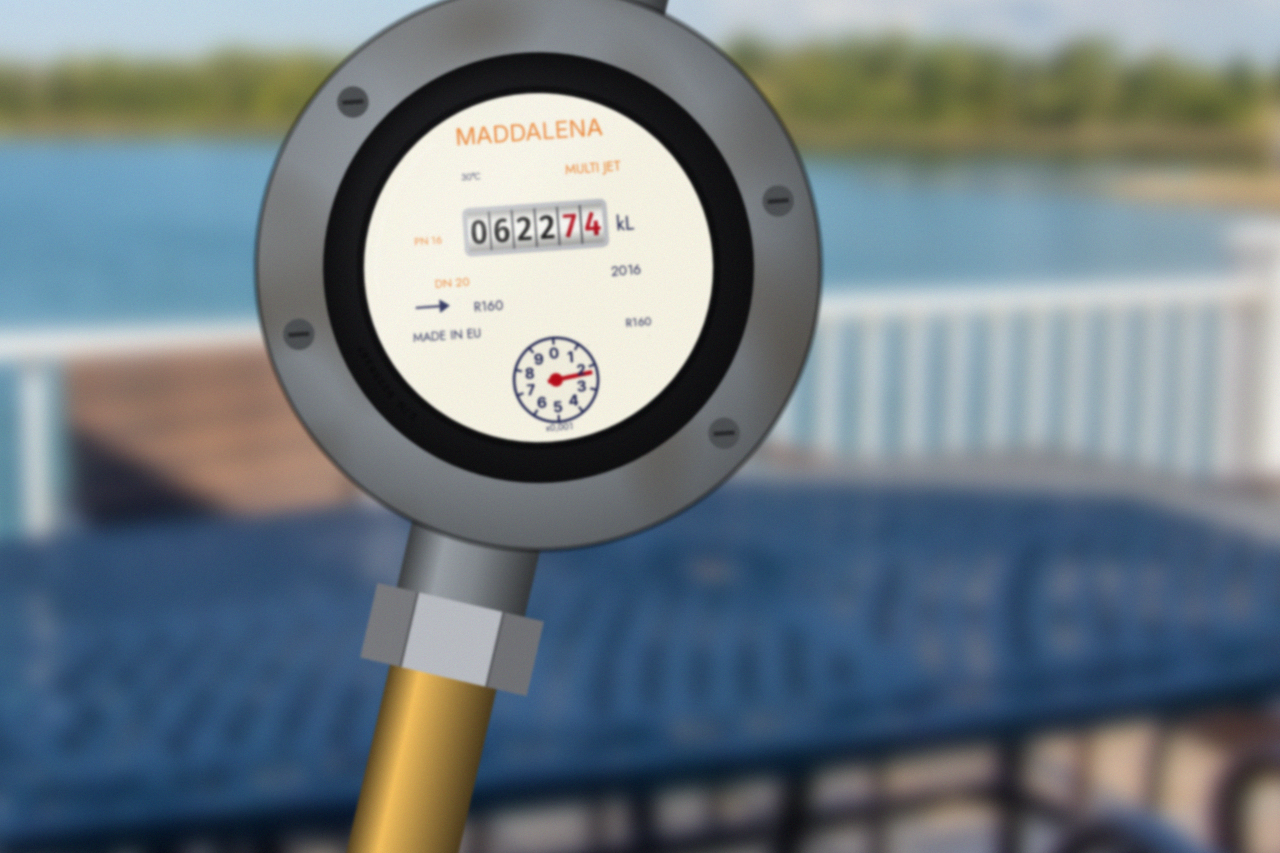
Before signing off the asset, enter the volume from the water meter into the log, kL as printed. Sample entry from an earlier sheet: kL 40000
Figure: kL 622.742
